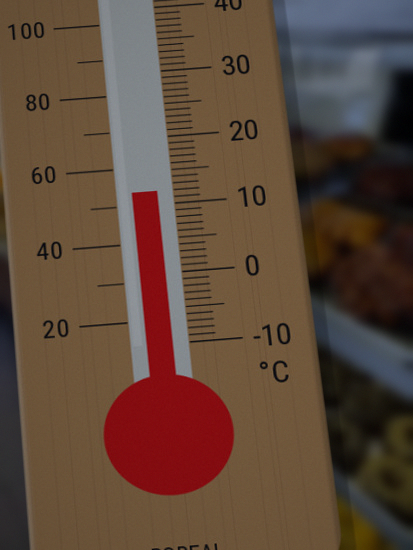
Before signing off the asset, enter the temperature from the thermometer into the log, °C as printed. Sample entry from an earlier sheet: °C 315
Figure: °C 12
